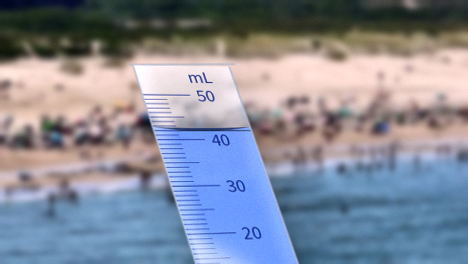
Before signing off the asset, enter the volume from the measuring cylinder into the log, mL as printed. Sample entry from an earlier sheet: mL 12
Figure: mL 42
